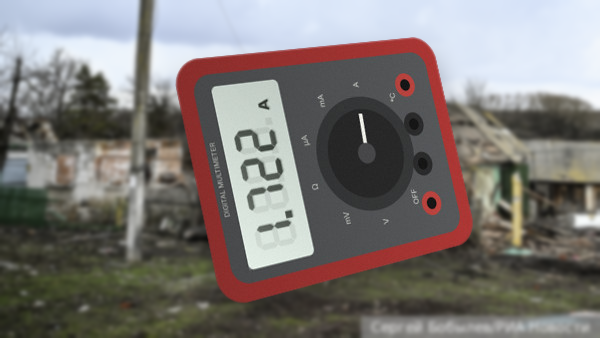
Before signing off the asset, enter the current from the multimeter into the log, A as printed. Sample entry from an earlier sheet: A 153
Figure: A 1.722
